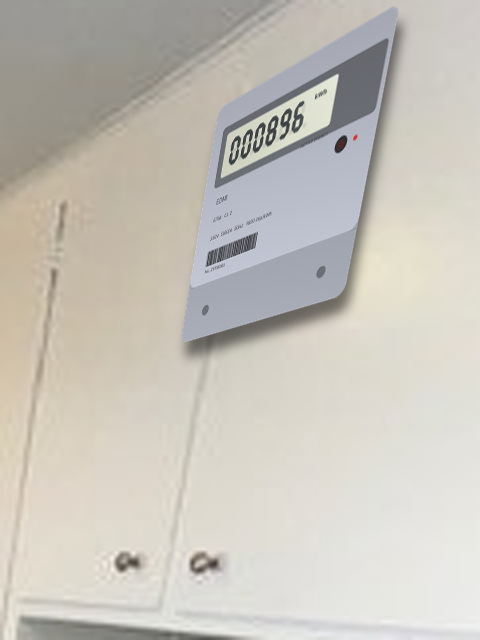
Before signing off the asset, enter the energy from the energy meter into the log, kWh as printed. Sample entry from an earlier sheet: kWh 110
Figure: kWh 896
